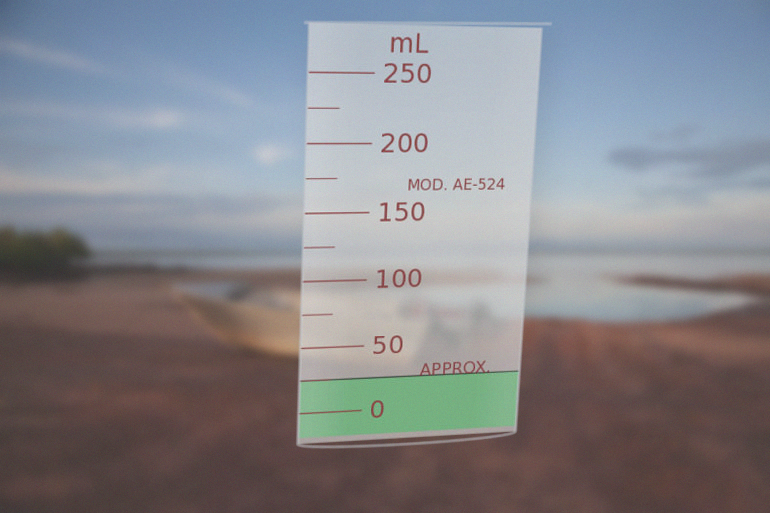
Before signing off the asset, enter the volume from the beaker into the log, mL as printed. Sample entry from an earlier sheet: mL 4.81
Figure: mL 25
